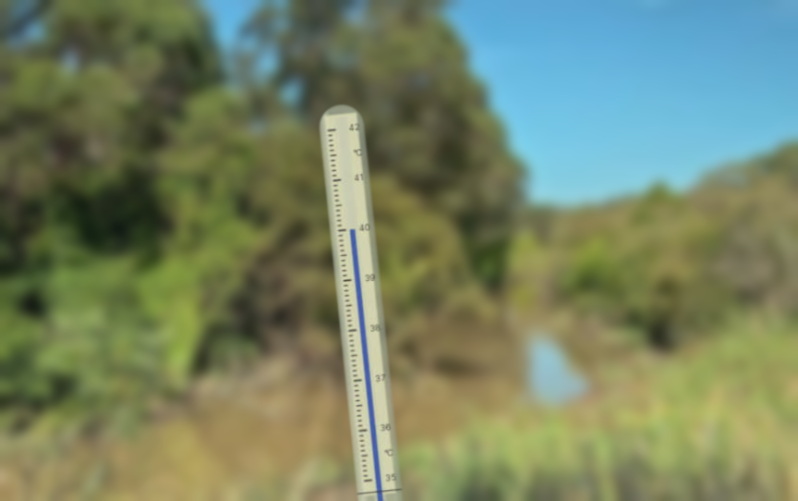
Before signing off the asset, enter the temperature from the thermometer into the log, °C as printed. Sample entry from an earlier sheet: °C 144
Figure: °C 40
